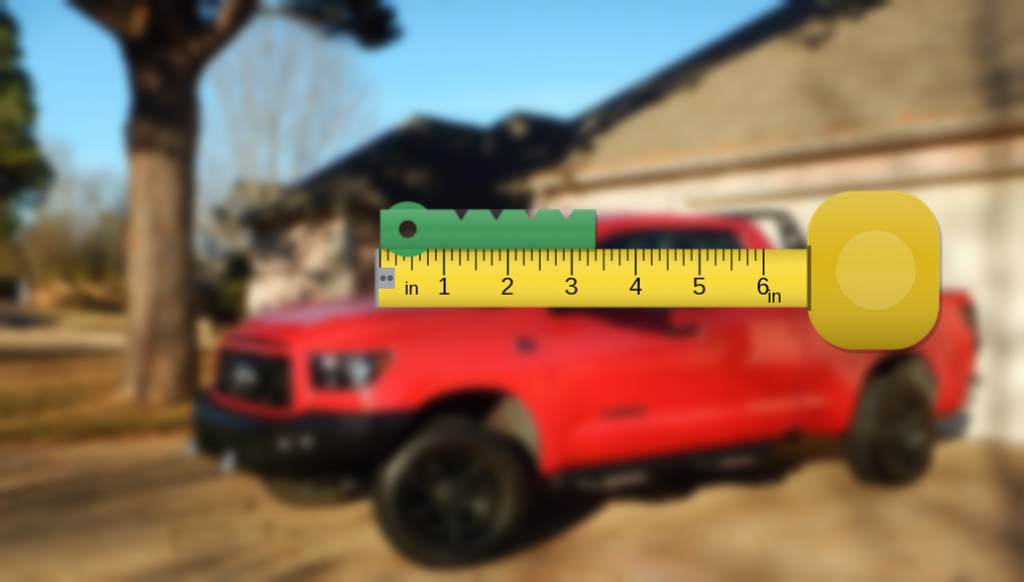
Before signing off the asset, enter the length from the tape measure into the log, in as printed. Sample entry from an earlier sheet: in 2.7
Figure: in 3.375
